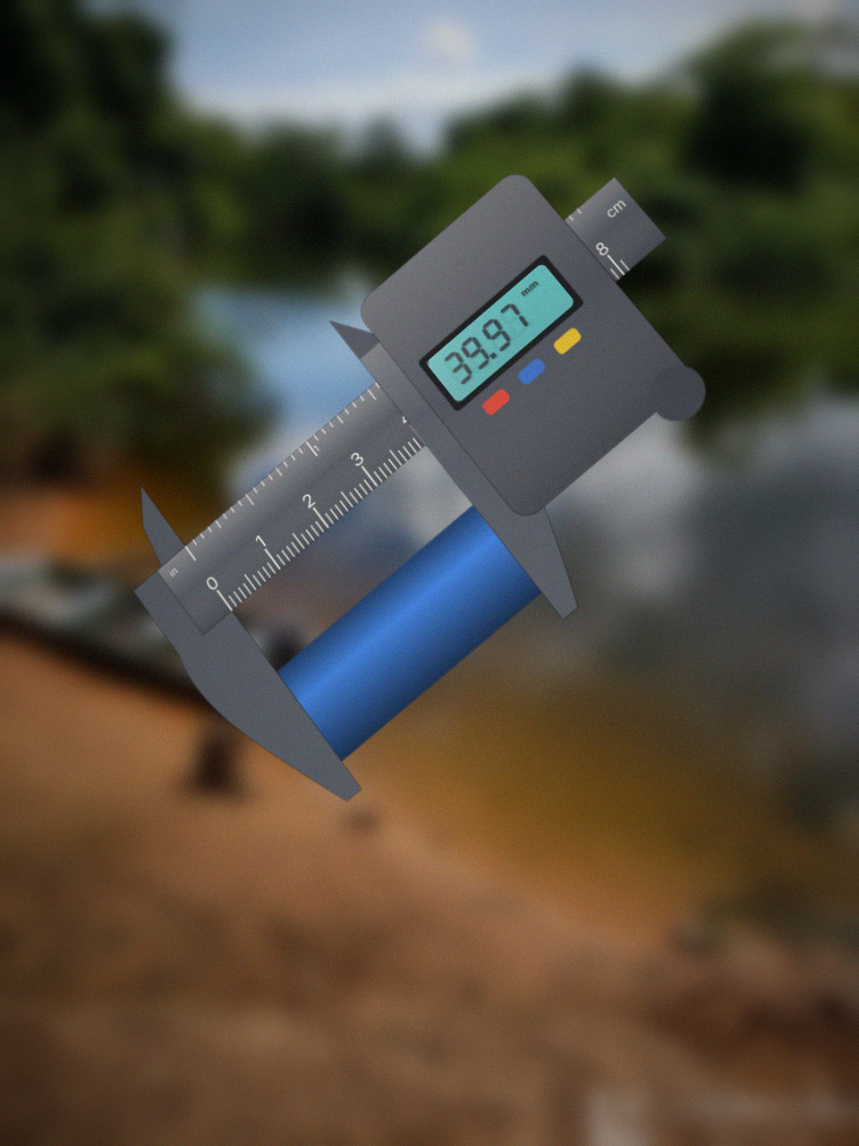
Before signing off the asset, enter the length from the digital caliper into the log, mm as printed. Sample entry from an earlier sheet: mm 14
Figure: mm 39.97
